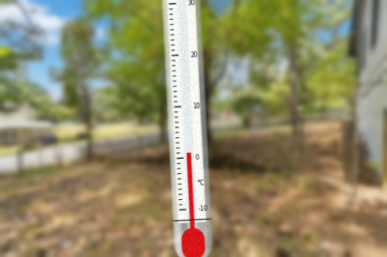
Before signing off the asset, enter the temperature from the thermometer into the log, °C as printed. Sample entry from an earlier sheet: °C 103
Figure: °C 1
